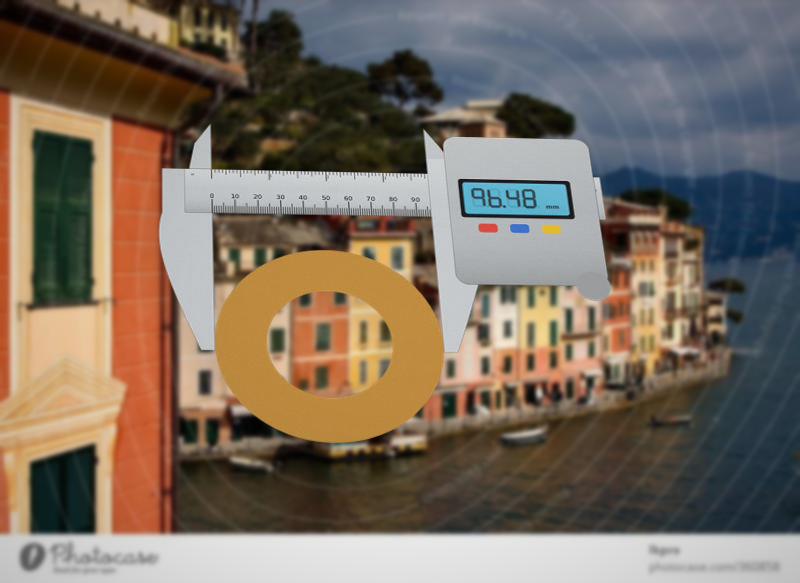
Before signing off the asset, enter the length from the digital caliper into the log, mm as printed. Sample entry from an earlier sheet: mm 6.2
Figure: mm 96.48
